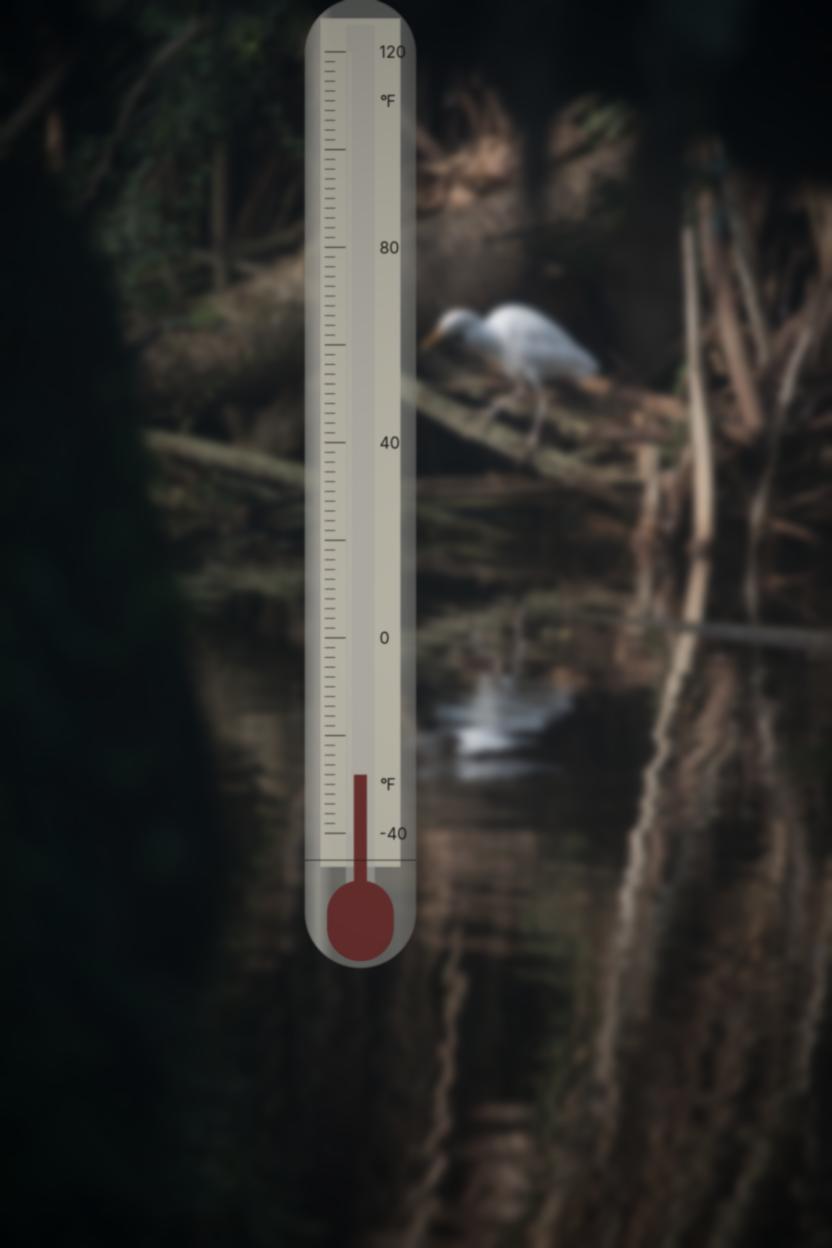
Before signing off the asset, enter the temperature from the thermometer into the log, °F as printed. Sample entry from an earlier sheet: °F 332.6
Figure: °F -28
